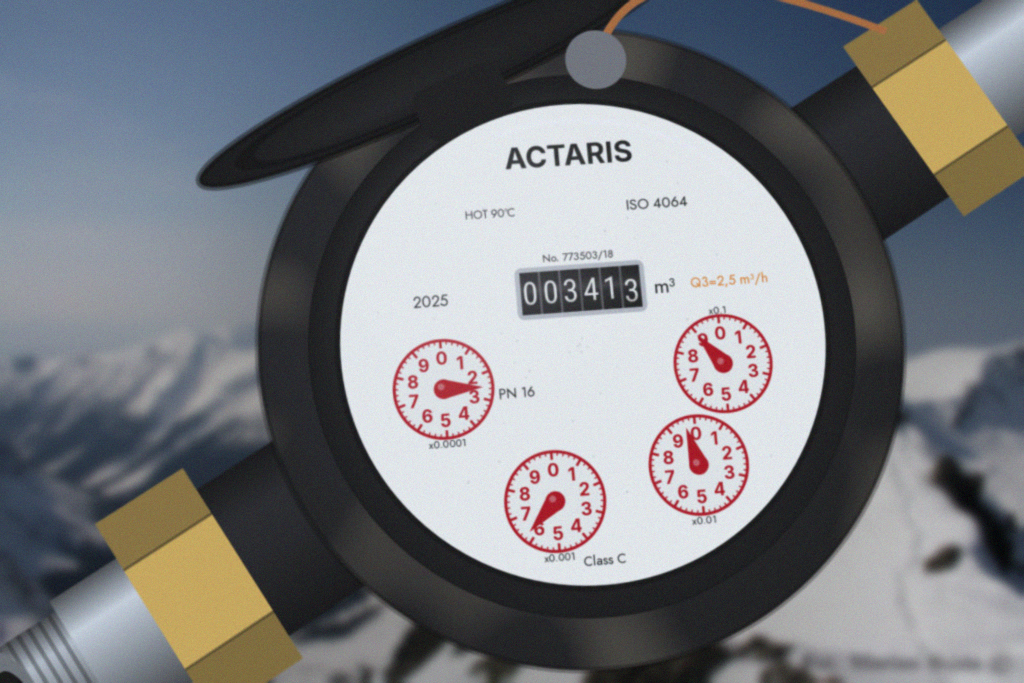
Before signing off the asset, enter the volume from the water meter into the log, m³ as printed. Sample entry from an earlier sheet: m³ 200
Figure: m³ 3412.8962
